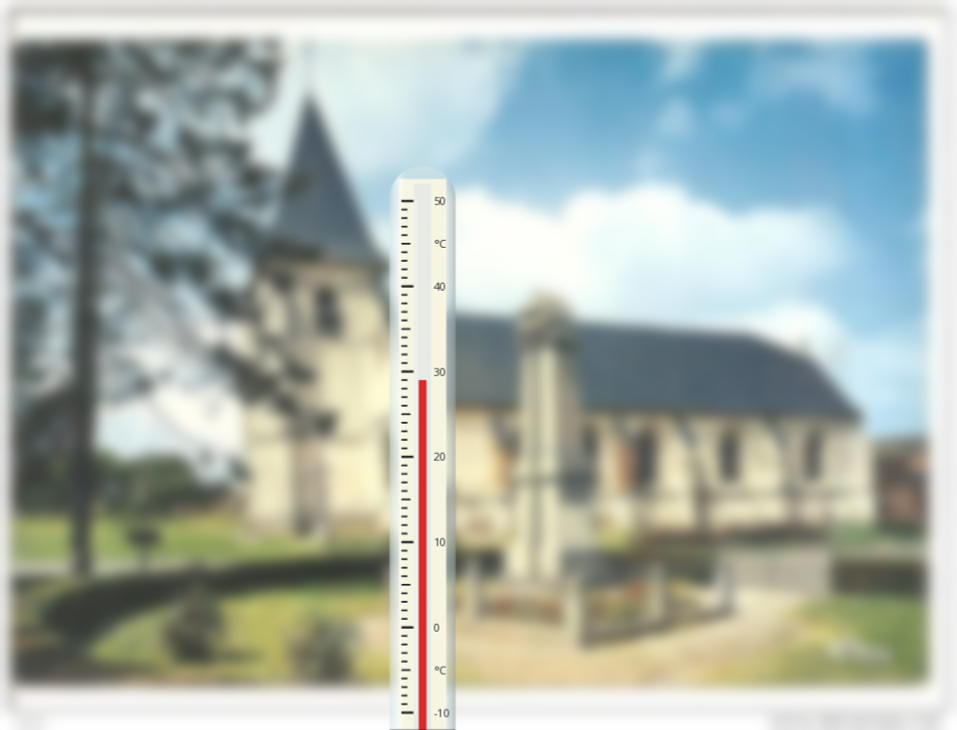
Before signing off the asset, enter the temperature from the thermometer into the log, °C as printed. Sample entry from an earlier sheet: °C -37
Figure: °C 29
